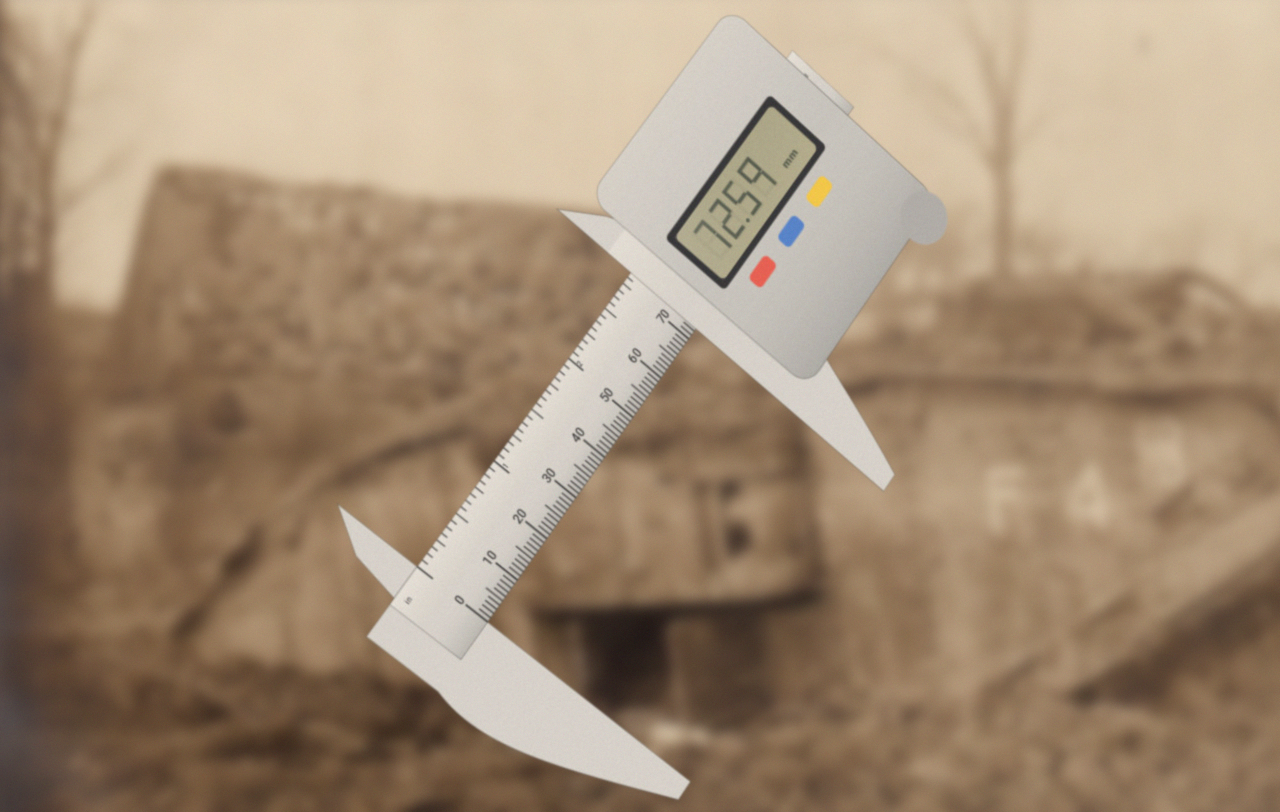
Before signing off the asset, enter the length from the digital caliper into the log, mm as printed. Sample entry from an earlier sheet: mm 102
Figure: mm 72.59
